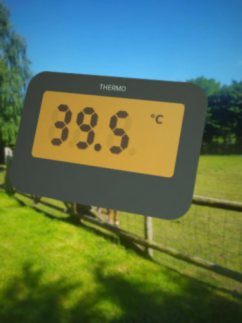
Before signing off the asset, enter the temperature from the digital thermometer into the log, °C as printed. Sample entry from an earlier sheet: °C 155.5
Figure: °C 39.5
